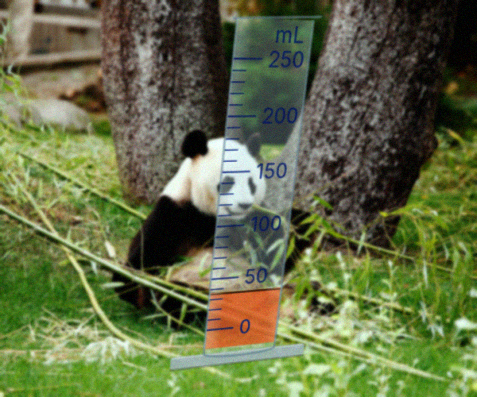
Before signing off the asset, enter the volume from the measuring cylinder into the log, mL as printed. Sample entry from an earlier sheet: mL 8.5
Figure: mL 35
